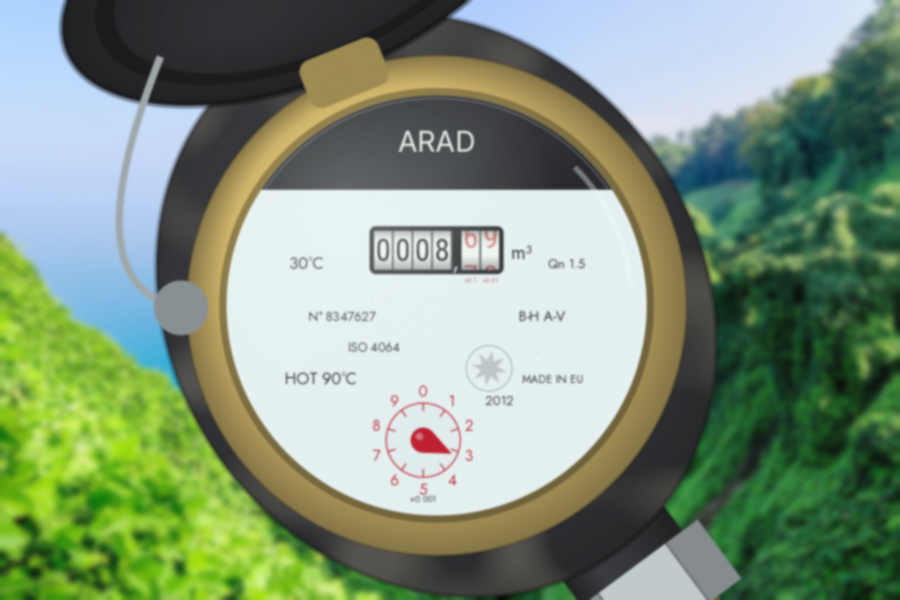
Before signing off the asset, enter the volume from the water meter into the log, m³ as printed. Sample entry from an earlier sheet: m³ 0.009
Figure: m³ 8.693
